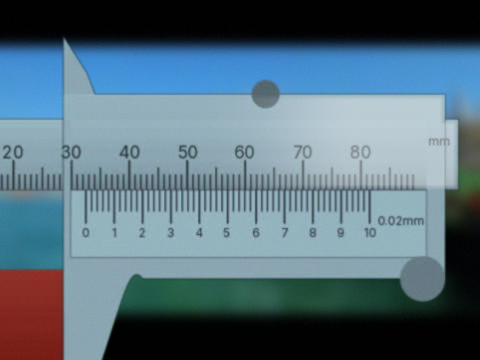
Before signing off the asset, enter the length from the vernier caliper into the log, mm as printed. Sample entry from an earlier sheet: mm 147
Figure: mm 32.5
